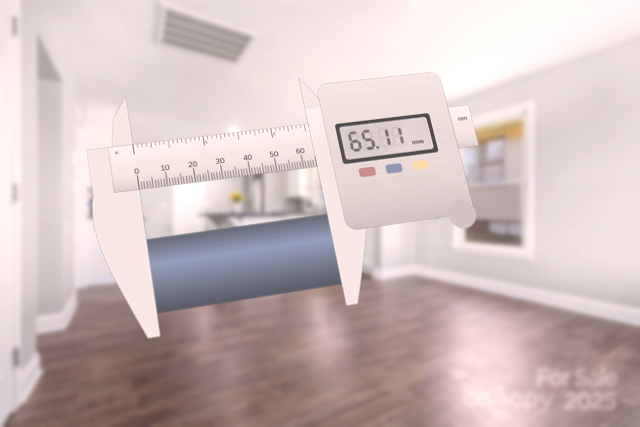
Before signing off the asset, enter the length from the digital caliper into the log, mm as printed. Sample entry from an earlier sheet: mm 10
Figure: mm 65.11
